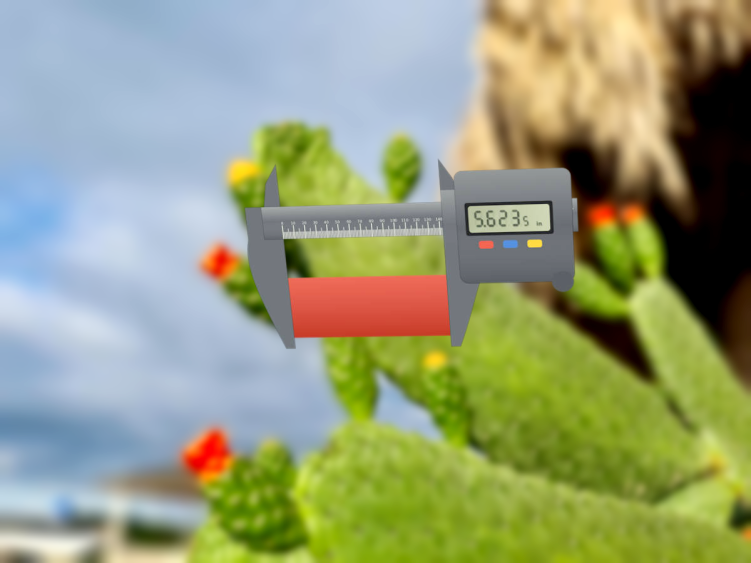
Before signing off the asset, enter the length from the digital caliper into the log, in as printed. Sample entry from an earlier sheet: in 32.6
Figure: in 5.6235
